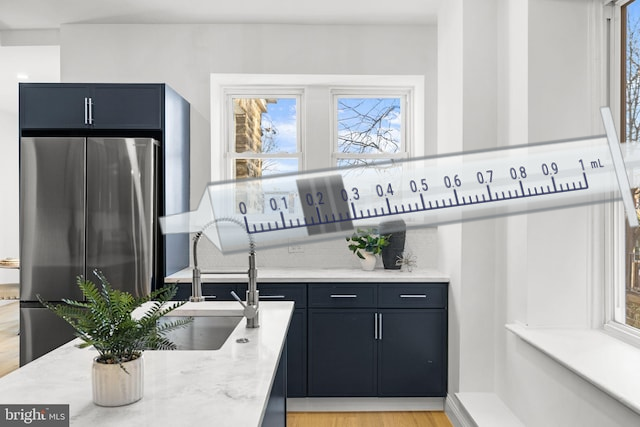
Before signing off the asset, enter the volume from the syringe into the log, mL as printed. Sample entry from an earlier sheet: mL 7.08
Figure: mL 0.16
